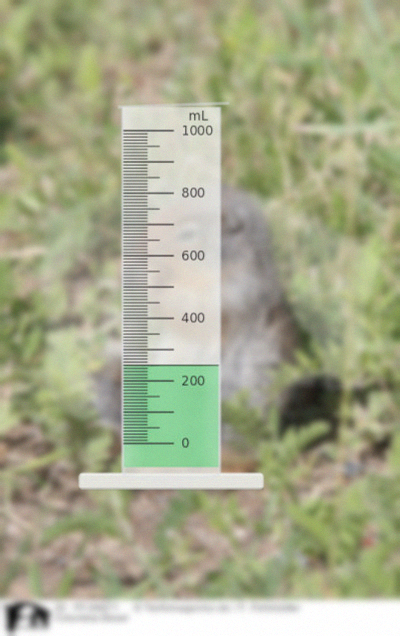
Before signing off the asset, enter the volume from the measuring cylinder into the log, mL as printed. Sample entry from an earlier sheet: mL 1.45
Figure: mL 250
